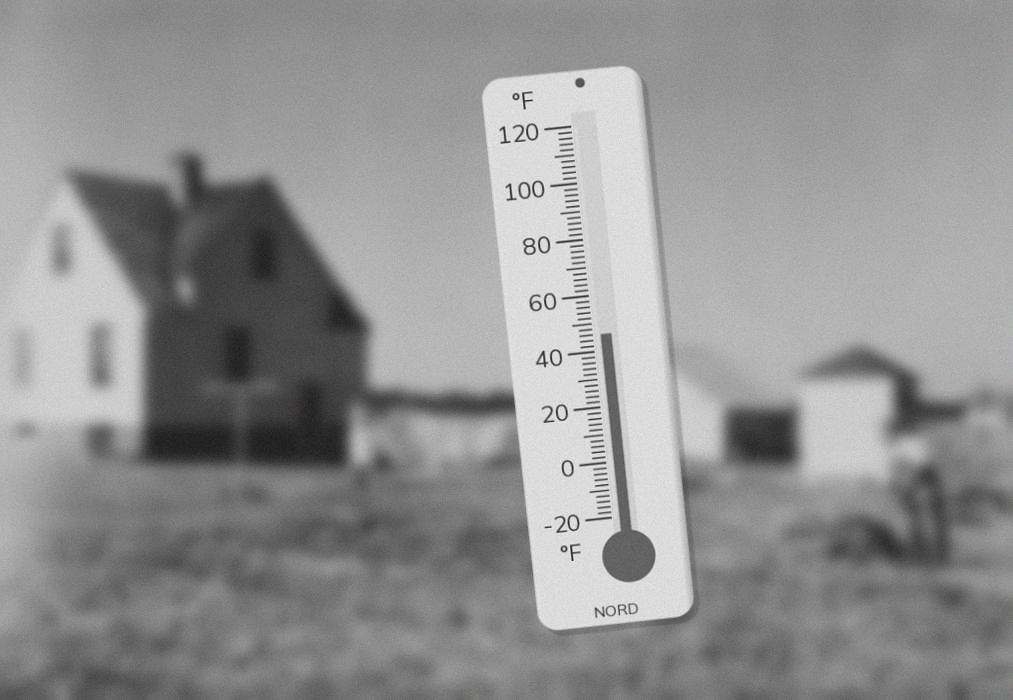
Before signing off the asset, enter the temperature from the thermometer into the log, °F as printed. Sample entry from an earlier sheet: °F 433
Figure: °F 46
